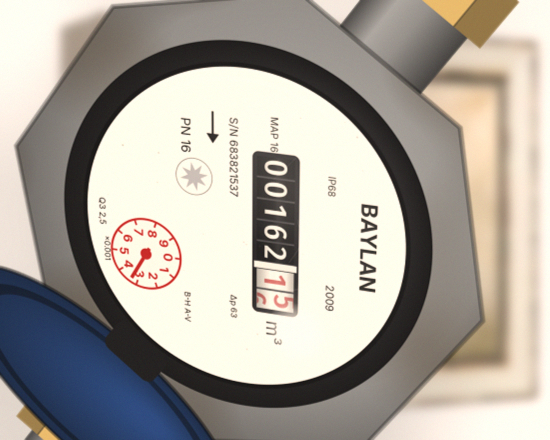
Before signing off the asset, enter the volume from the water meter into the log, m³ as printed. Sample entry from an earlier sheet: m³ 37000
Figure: m³ 162.153
